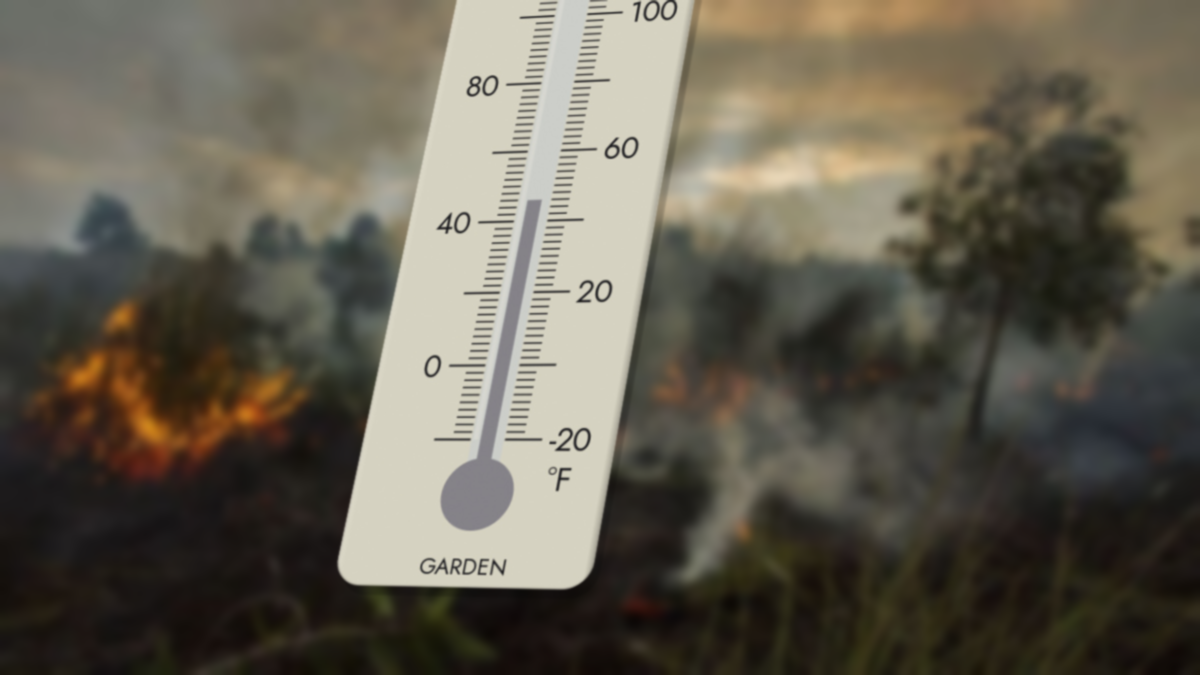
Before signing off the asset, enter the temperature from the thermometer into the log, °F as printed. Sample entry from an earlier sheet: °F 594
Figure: °F 46
